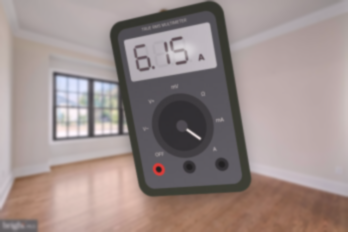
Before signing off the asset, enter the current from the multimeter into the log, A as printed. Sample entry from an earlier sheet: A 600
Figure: A 6.15
